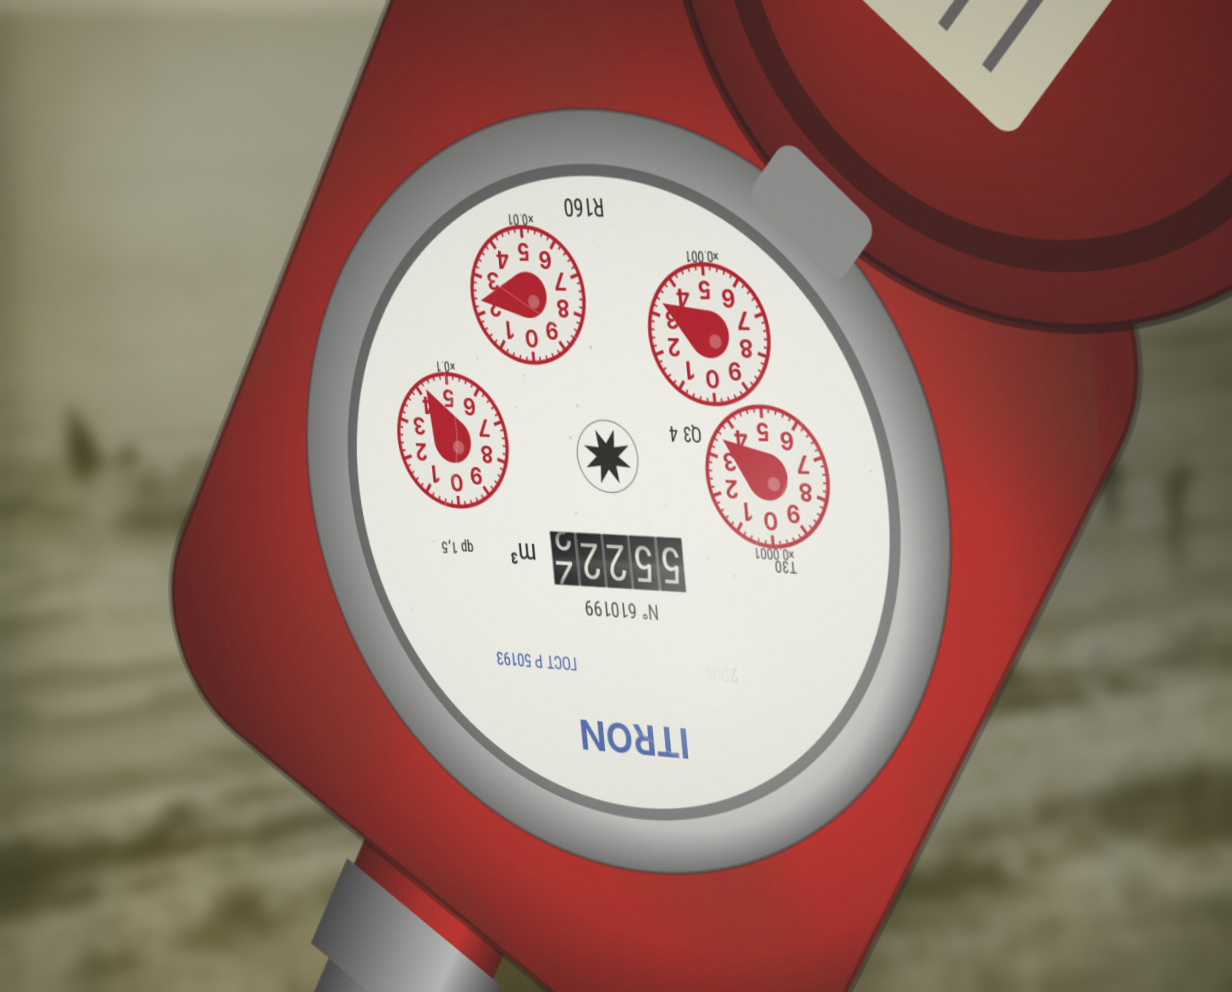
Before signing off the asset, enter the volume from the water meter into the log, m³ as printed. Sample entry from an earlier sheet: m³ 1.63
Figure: m³ 55222.4233
